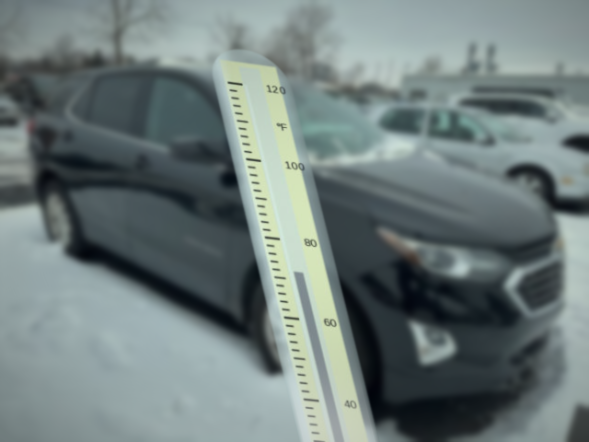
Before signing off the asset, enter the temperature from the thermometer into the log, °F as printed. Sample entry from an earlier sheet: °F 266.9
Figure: °F 72
